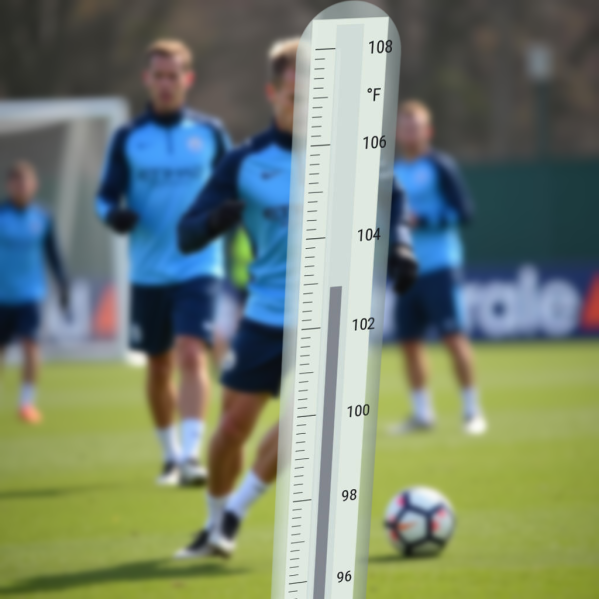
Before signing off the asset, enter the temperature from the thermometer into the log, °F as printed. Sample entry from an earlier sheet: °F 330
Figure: °F 102.9
